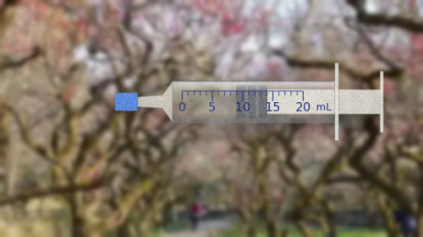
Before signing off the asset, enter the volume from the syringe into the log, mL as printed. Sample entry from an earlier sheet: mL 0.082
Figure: mL 9
